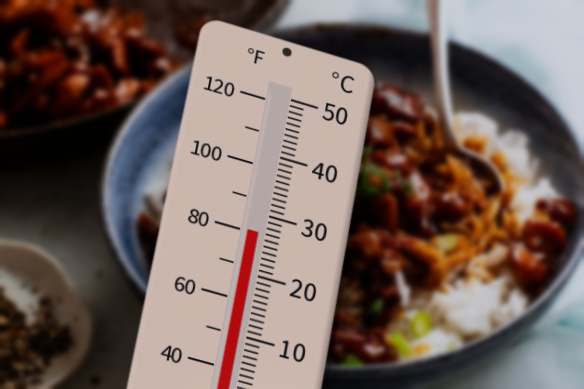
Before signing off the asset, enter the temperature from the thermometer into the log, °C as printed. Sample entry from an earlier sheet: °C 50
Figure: °C 27
